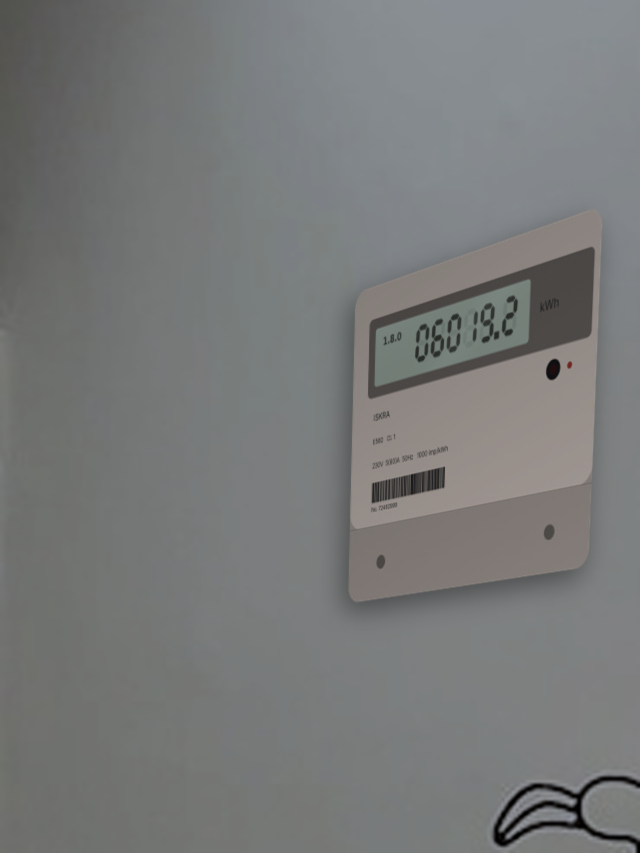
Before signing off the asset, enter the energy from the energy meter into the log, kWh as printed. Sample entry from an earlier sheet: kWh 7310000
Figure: kWh 6019.2
